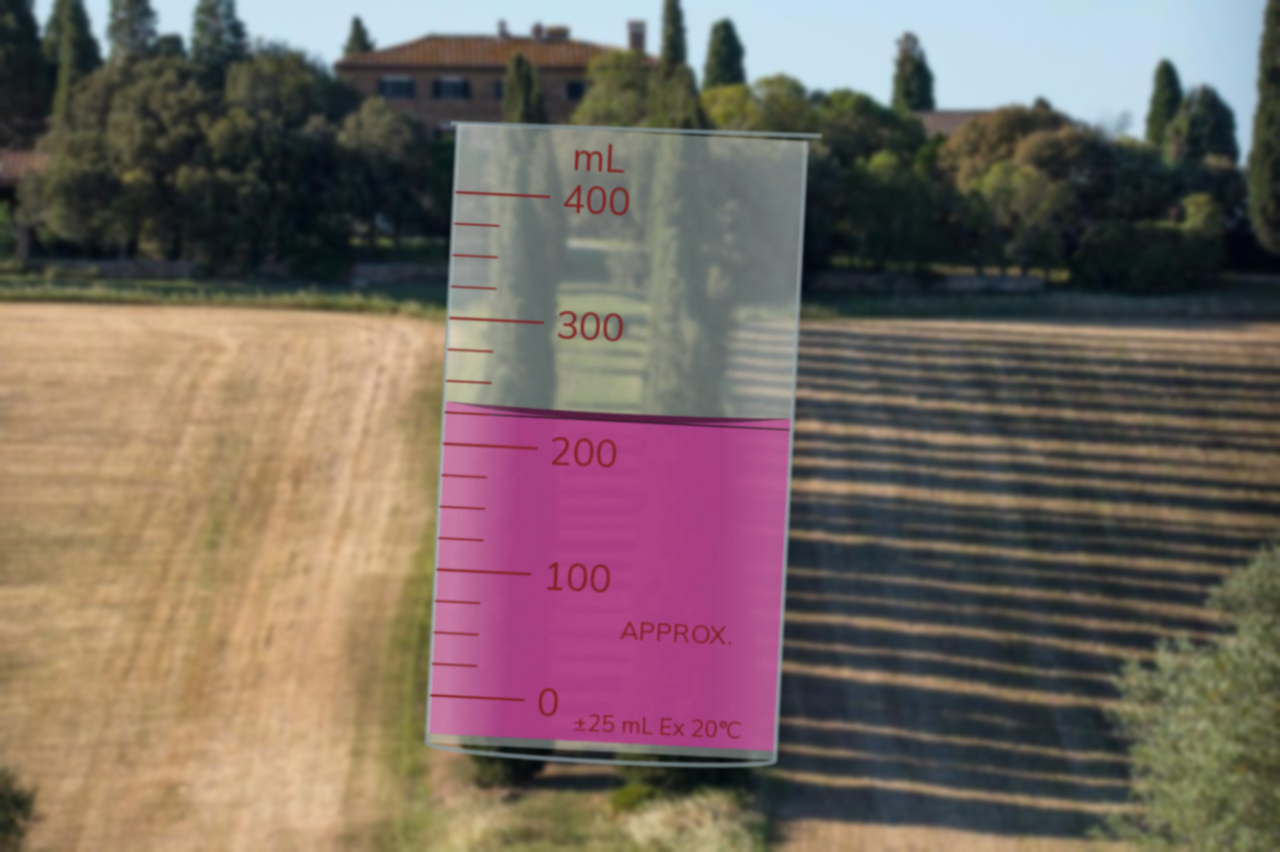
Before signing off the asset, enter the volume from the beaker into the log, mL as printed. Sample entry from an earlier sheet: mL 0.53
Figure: mL 225
